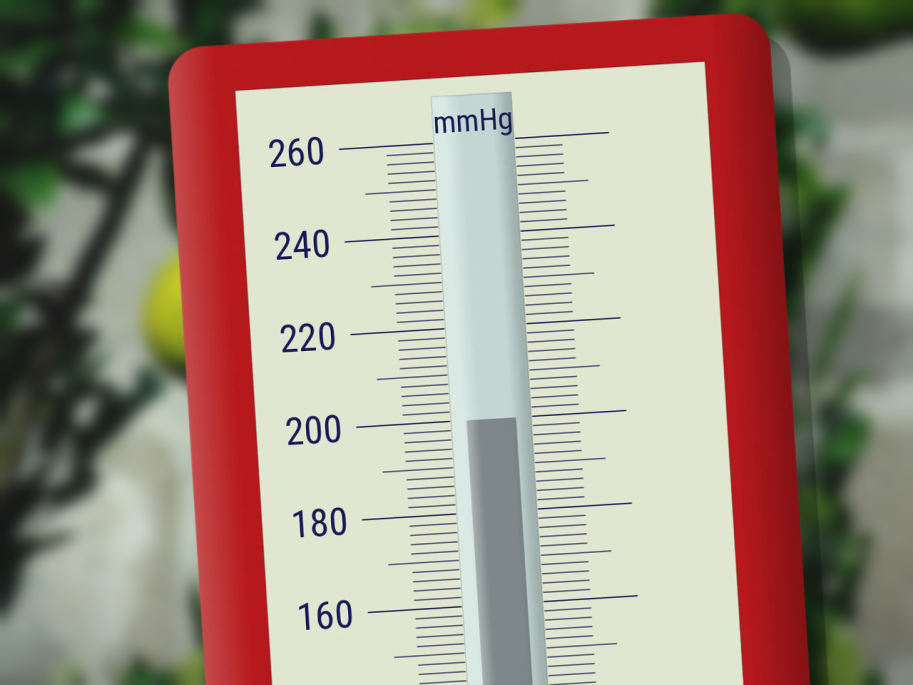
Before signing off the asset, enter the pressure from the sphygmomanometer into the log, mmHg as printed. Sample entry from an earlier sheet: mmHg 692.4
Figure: mmHg 200
